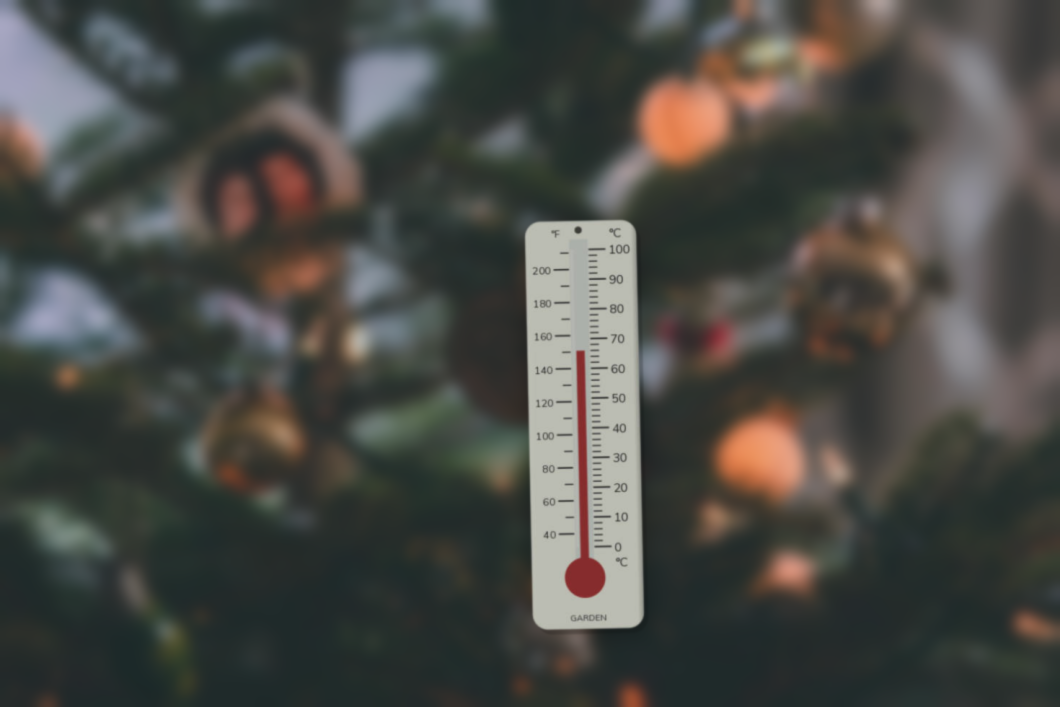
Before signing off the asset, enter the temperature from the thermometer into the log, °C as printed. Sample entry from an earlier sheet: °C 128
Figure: °C 66
